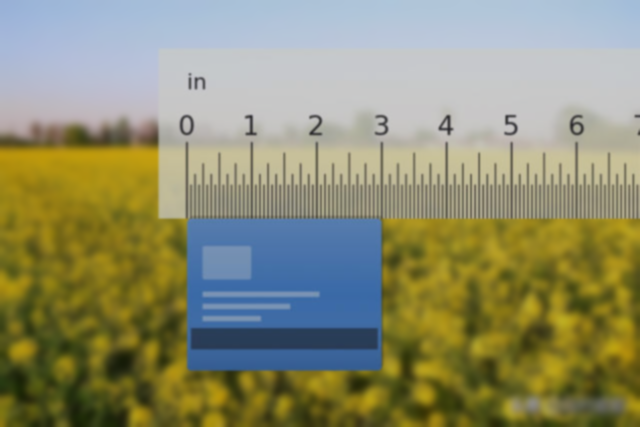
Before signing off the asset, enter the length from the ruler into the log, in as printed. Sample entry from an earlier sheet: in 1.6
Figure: in 3
